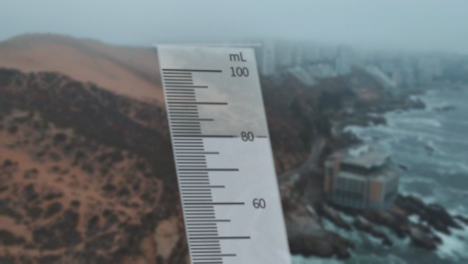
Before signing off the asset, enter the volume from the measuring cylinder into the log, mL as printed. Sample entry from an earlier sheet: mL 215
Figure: mL 80
